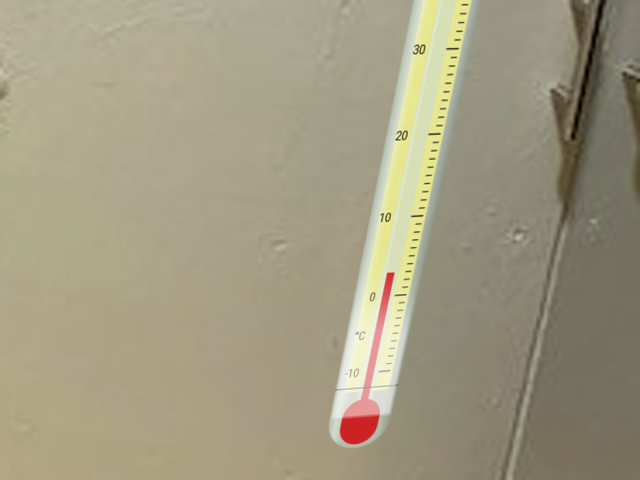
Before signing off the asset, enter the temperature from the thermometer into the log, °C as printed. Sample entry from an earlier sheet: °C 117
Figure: °C 3
